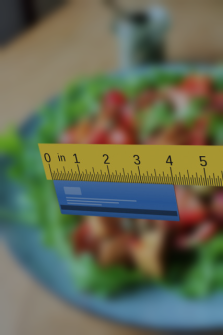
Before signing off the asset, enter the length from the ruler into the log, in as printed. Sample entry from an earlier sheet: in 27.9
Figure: in 4
